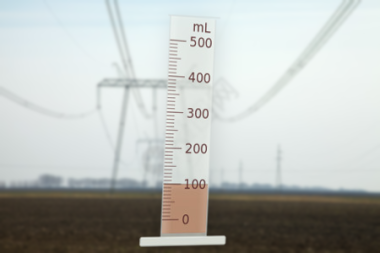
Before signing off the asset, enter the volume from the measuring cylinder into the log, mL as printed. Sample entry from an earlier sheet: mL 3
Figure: mL 100
